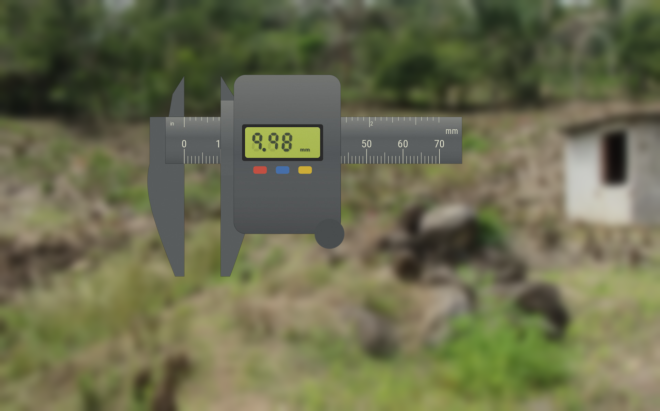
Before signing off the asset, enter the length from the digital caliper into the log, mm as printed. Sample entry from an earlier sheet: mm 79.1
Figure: mm 9.98
